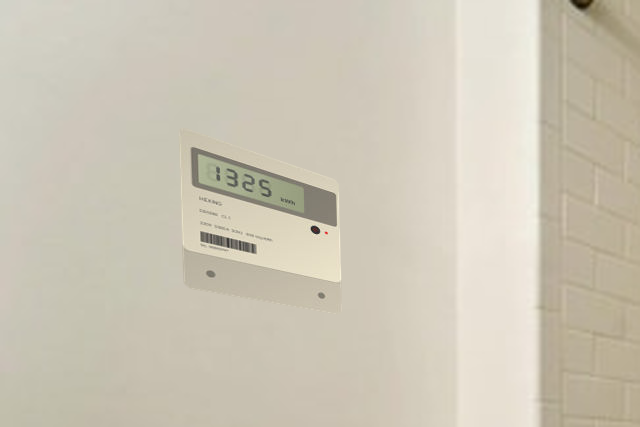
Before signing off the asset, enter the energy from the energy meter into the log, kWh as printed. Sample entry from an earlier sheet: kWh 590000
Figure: kWh 1325
